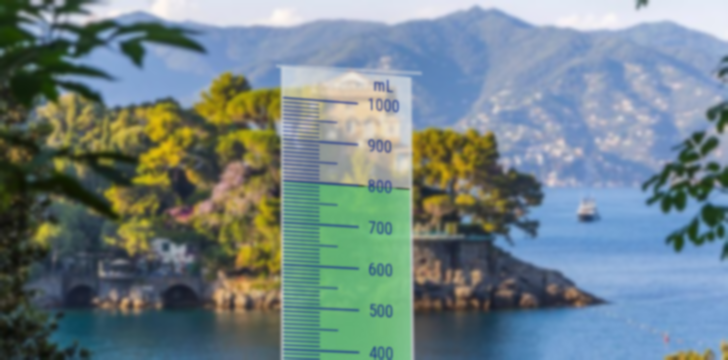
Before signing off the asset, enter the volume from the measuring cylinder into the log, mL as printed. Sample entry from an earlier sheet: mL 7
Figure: mL 800
